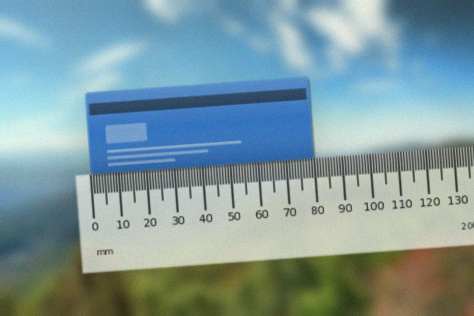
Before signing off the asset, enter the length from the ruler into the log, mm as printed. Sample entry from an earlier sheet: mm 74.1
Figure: mm 80
